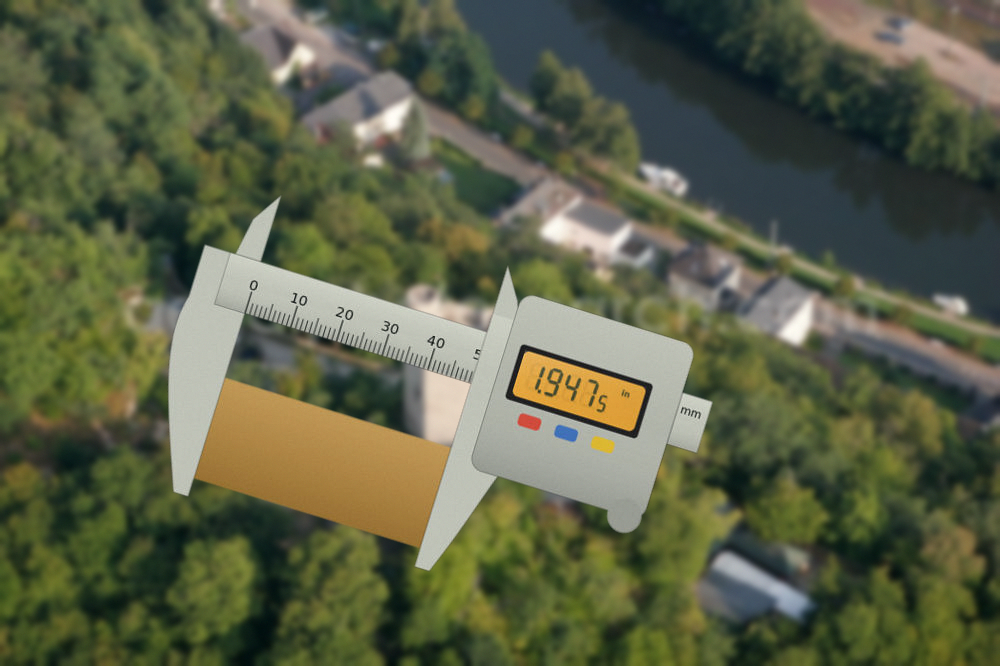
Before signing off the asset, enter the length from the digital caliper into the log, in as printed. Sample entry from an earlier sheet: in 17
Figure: in 1.9475
